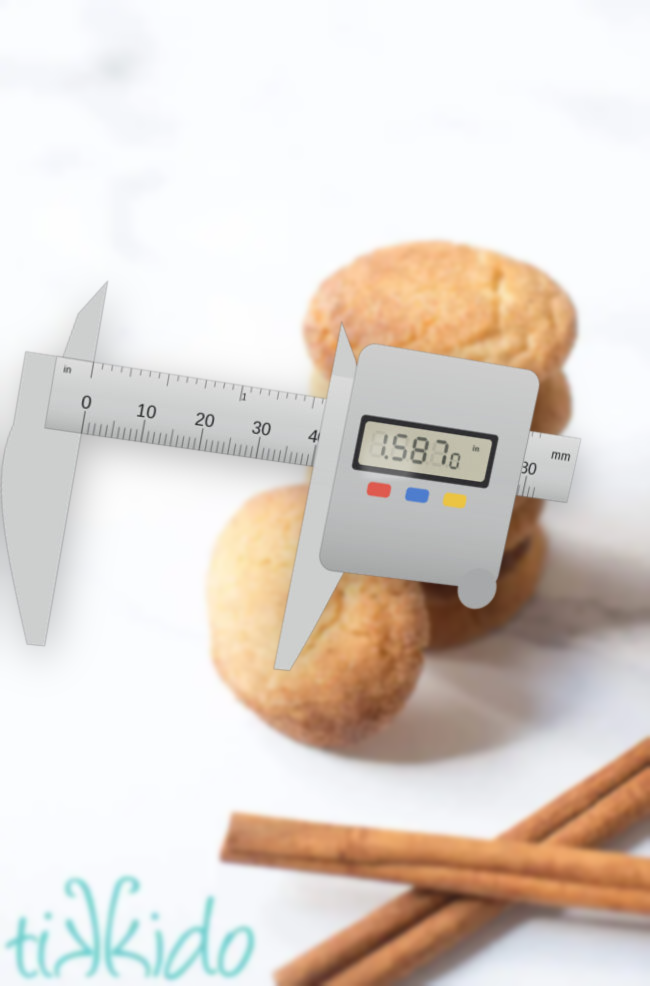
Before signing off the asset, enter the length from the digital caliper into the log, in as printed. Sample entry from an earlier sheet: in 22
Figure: in 1.5870
